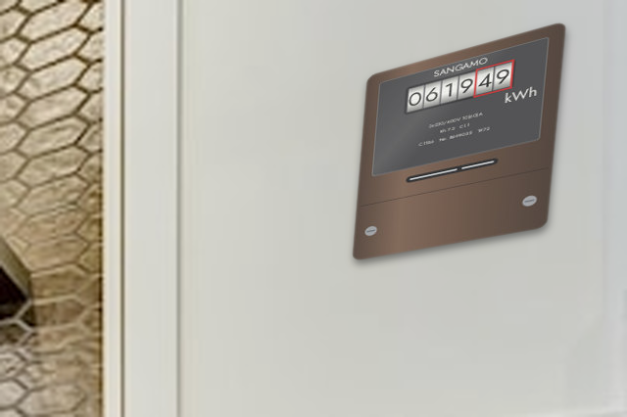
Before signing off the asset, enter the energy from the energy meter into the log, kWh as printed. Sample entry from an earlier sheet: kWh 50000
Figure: kWh 619.49
